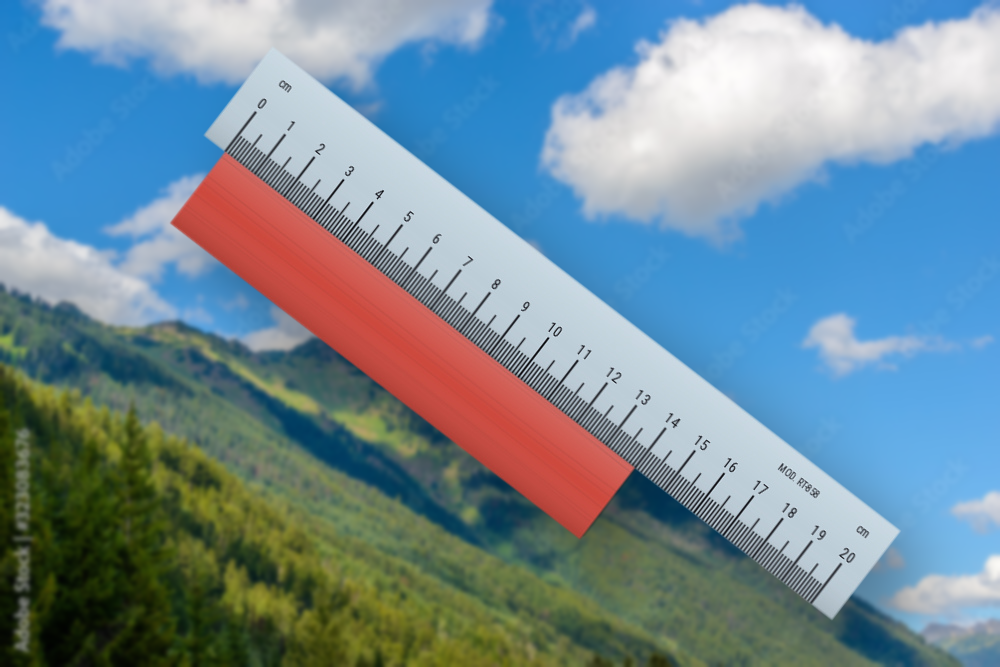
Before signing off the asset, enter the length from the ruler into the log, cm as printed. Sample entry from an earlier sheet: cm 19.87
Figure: cm 14
